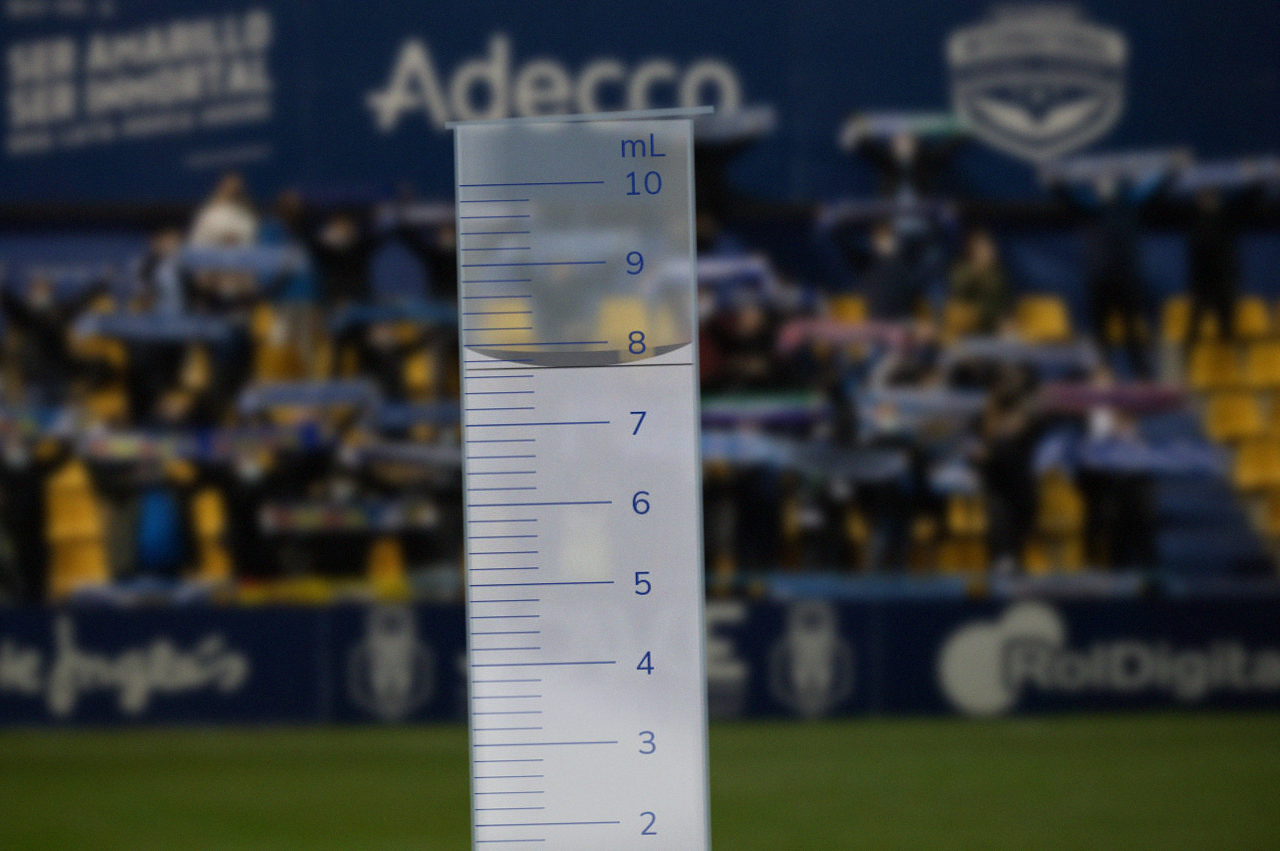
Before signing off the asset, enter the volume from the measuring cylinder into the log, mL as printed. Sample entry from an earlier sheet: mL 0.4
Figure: mL 7.7
